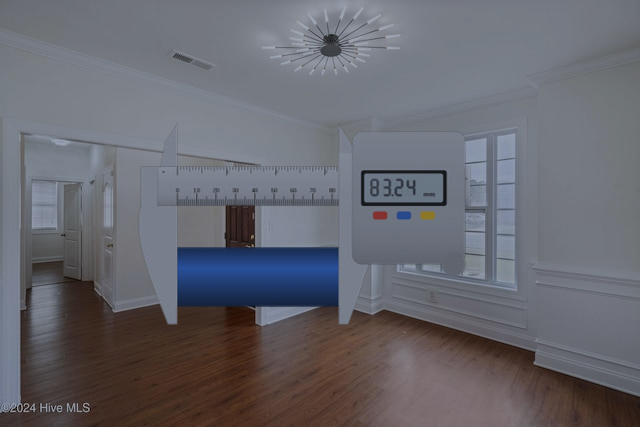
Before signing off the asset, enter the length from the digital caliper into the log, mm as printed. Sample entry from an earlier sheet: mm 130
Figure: mm 83.24
